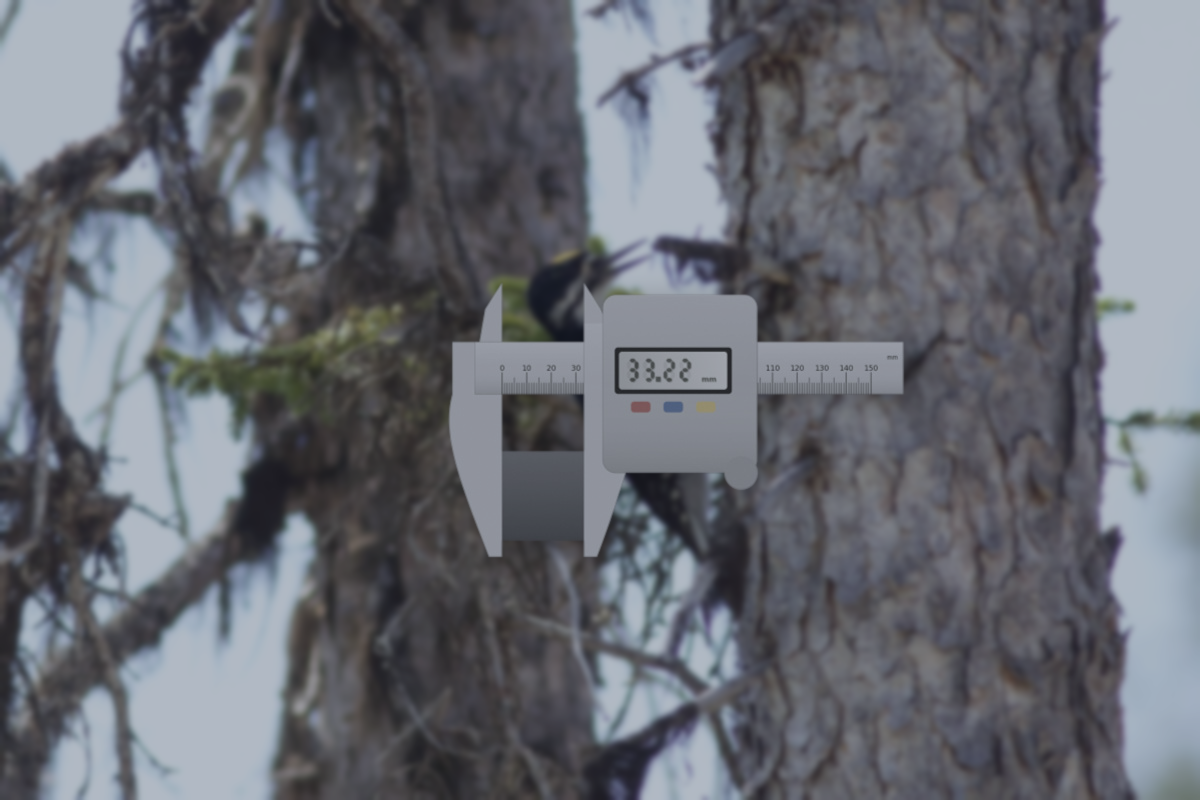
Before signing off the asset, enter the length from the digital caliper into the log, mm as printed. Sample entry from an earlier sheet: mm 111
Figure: mm 33.22
